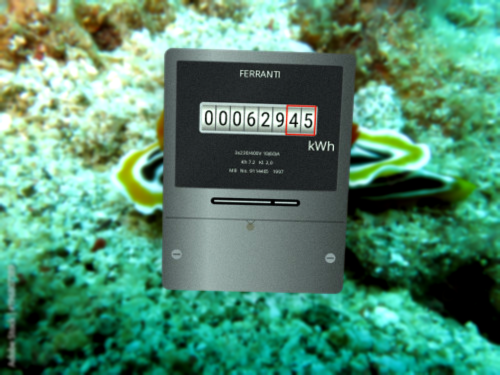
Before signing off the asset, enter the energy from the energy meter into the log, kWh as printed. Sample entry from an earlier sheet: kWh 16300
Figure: kWh 629.45
